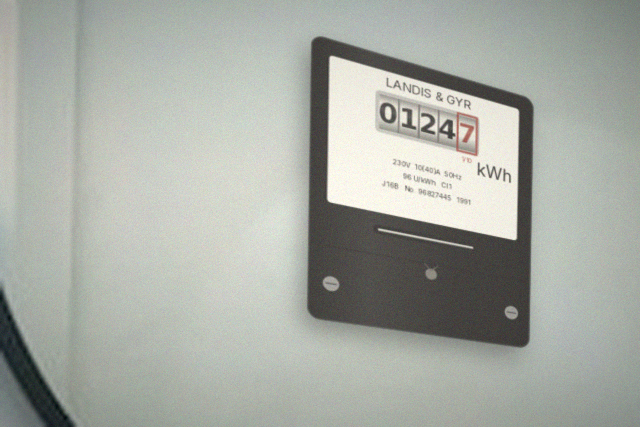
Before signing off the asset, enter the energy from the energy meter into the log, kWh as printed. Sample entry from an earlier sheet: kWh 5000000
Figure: kWh 124.7
